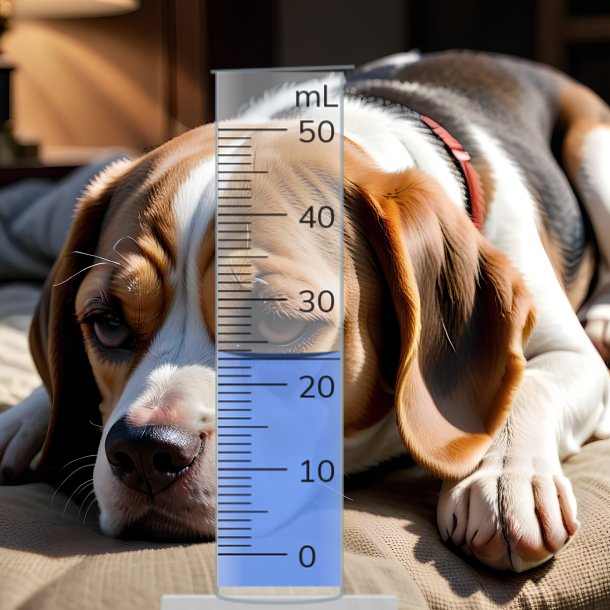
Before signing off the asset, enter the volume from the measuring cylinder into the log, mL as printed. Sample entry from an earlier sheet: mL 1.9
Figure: mL 23
